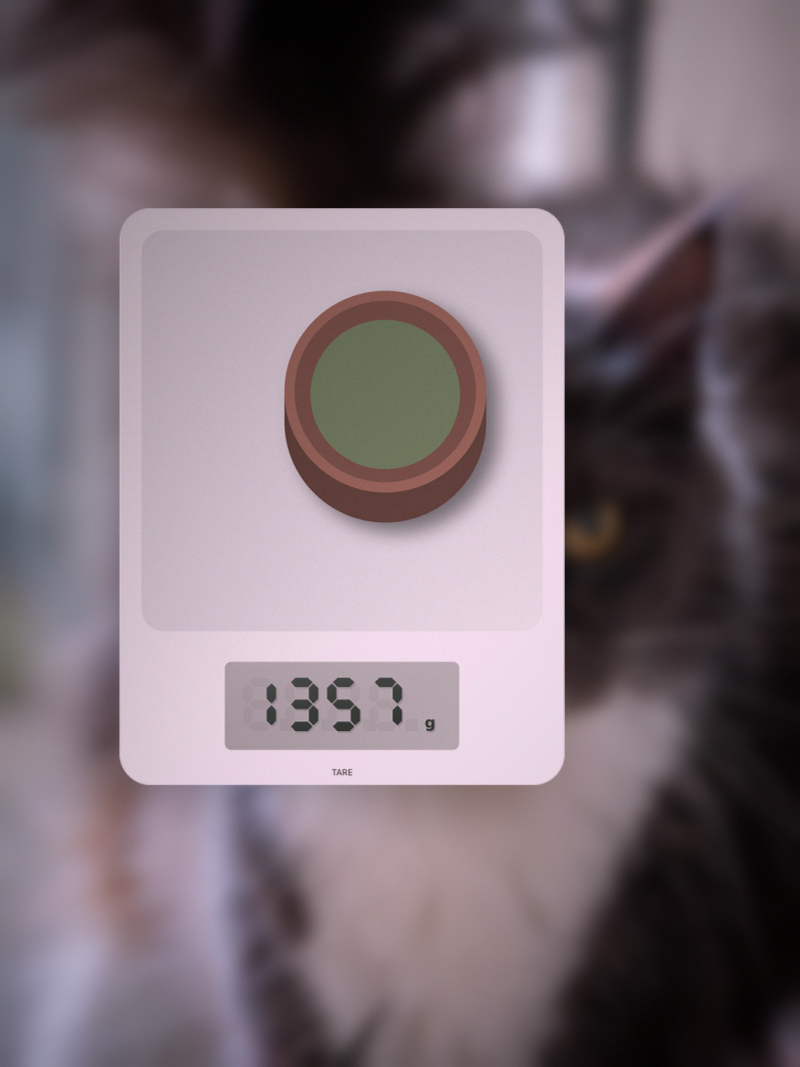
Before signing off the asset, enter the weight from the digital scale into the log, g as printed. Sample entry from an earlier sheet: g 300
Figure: g 1357
